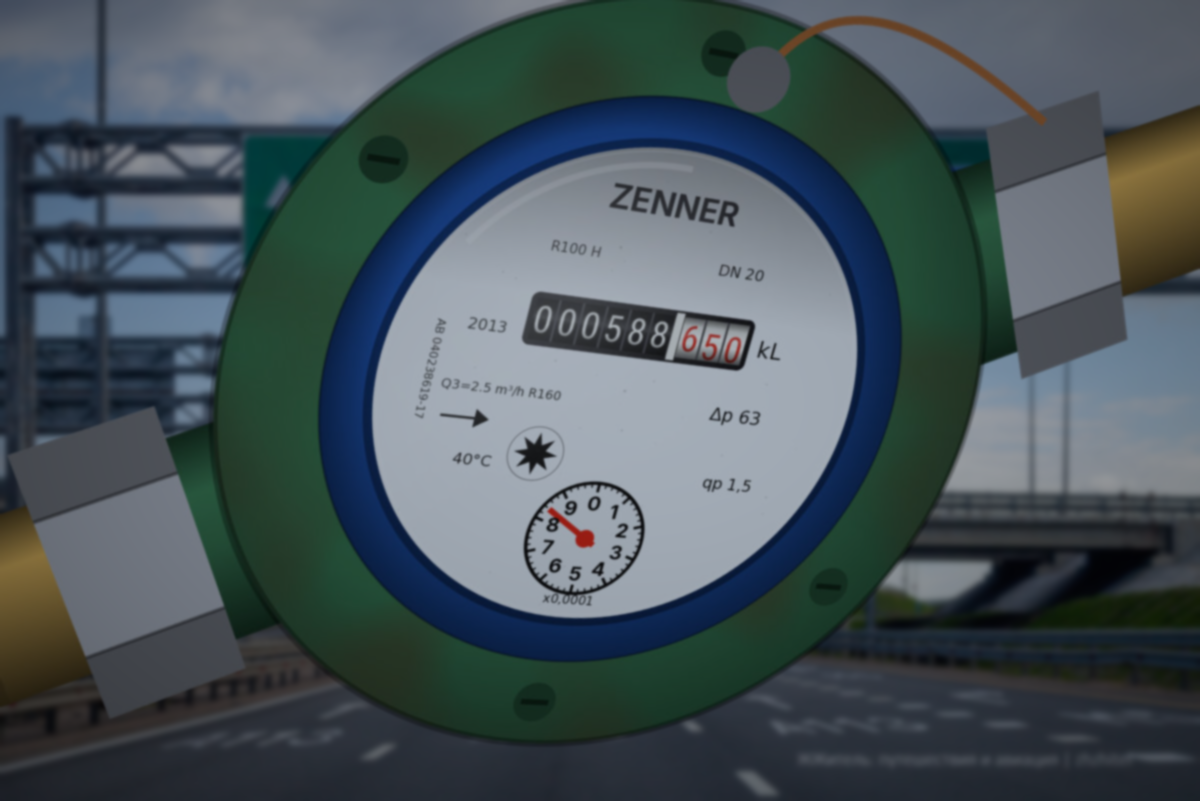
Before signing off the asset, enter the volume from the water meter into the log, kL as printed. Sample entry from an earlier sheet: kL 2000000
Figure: kL 588.6498
